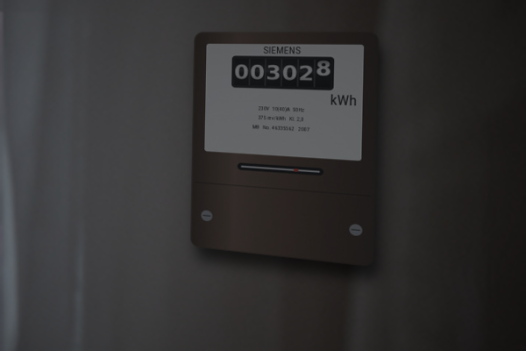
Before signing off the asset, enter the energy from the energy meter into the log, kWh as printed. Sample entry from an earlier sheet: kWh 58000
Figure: kWh 3028
